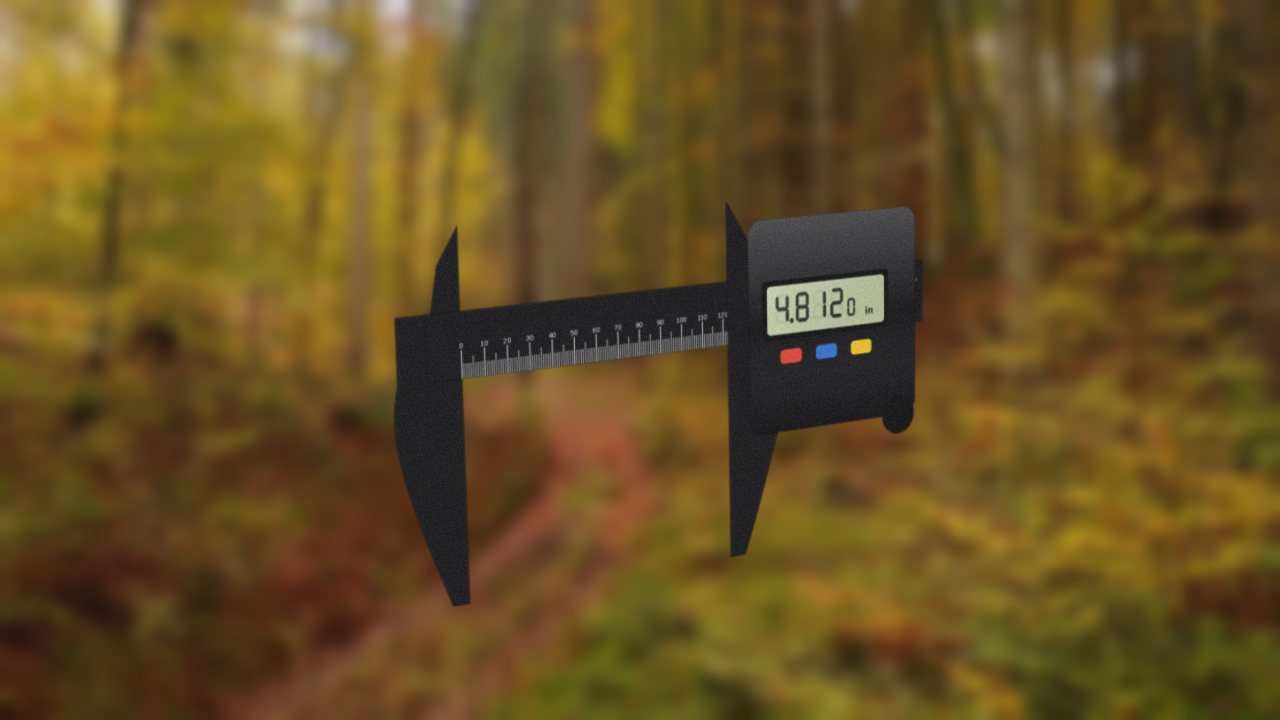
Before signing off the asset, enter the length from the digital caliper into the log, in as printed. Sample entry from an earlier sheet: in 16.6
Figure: in 4.8120
